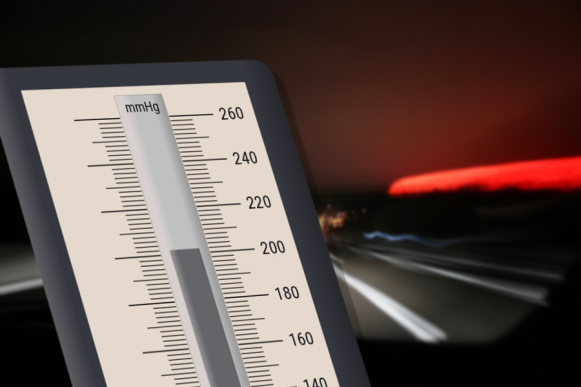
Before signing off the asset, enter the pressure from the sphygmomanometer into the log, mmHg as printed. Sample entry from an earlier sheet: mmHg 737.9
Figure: mmHg 202
